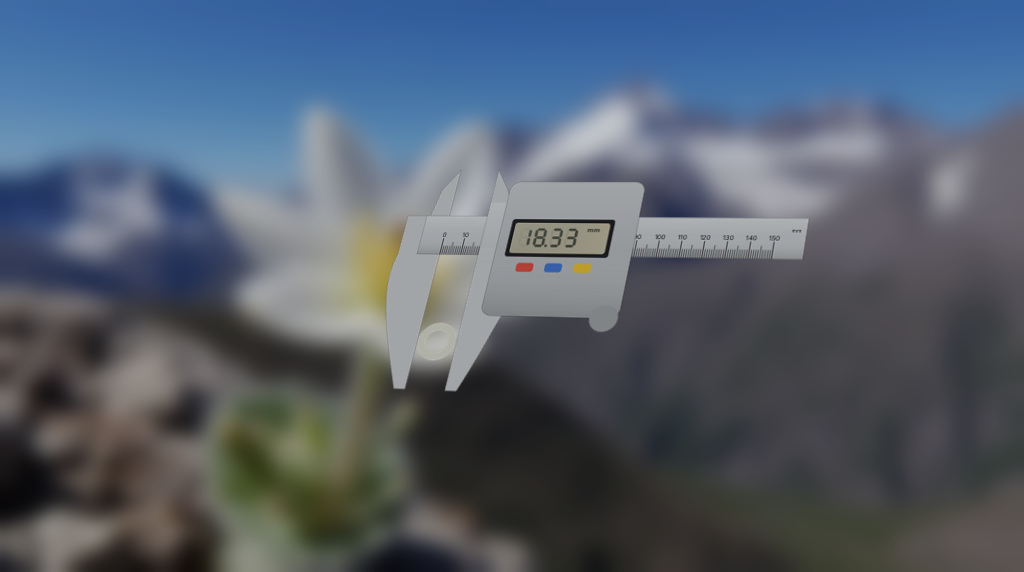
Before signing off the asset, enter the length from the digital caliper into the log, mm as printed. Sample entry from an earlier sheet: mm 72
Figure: mm 18.33
